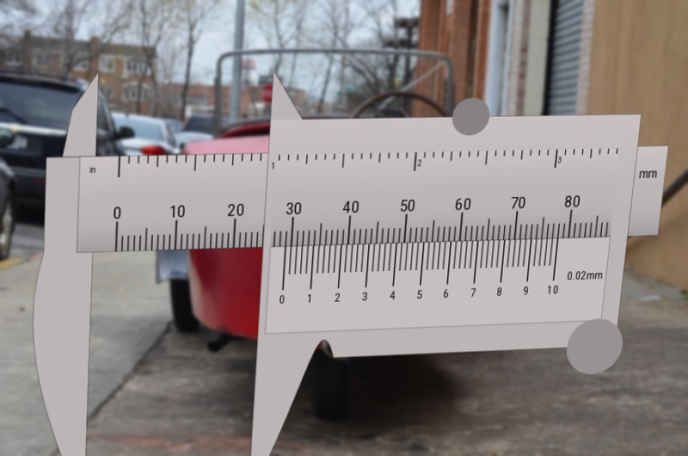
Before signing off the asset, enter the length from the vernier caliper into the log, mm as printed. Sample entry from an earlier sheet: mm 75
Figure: mm 29.0
